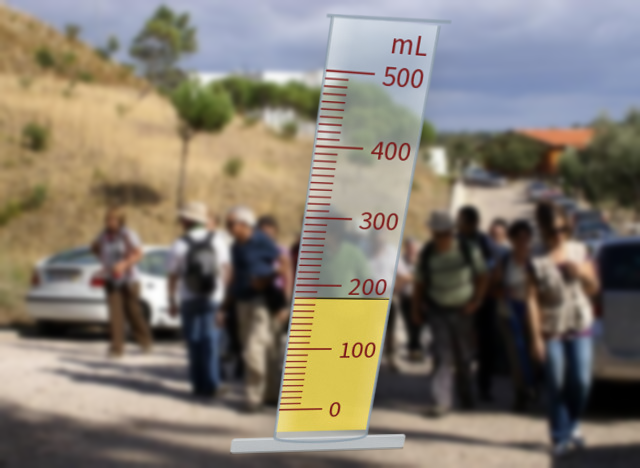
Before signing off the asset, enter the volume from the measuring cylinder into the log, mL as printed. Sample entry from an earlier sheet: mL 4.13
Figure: mL 180
